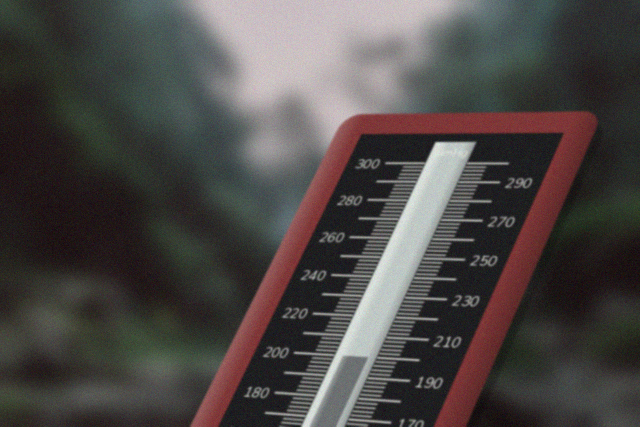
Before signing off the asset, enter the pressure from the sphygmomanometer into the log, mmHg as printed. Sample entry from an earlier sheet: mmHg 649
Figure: mmHg 200
